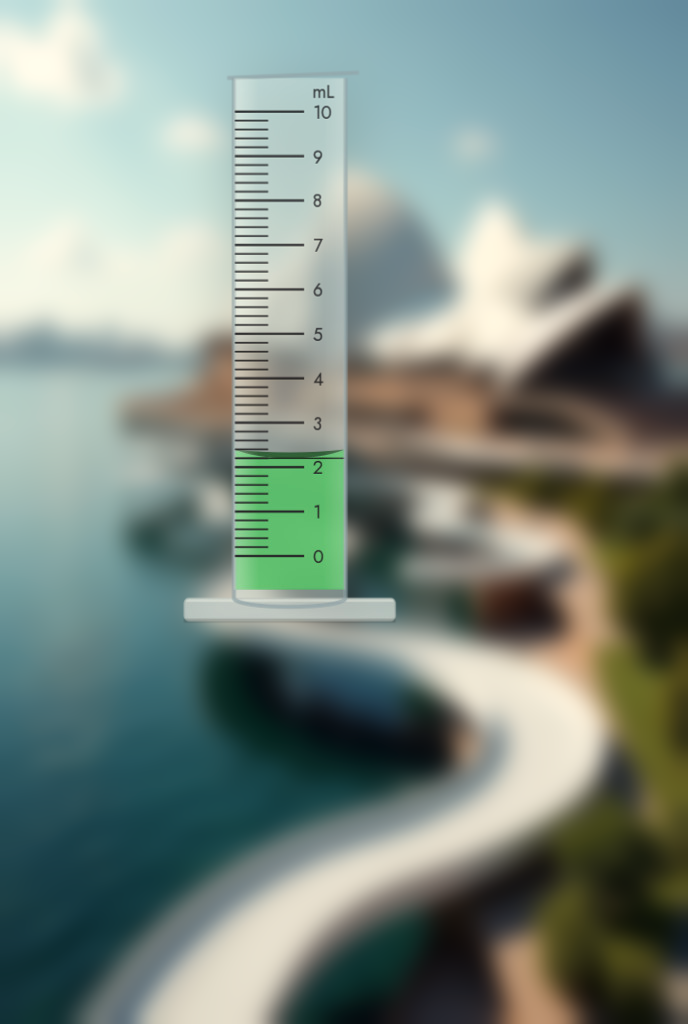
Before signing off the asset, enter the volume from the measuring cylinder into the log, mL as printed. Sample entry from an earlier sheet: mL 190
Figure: mL 2.2
